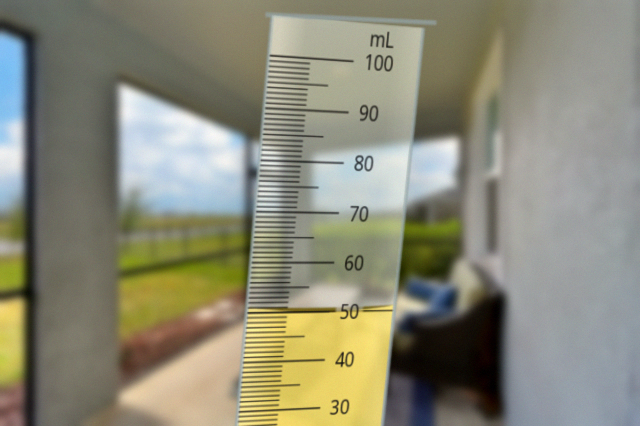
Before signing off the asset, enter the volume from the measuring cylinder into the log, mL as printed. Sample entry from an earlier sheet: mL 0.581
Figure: mL 50
